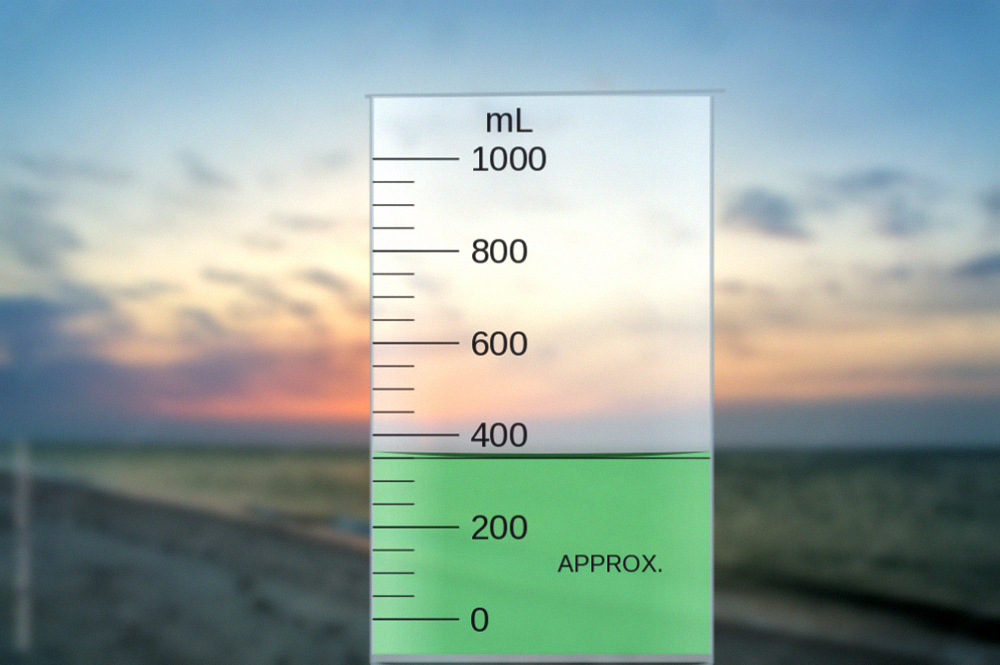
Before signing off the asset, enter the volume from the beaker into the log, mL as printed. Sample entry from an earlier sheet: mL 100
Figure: mL 350
